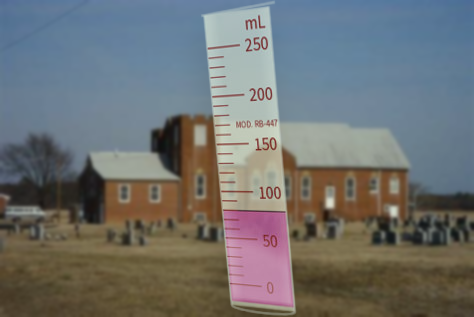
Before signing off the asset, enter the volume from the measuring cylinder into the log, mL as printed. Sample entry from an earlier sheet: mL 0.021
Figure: mL 80
